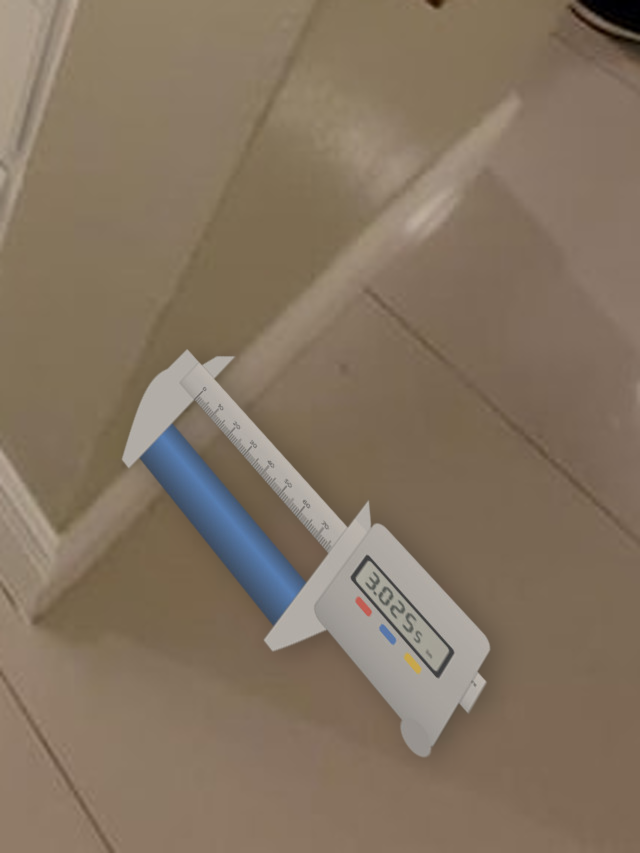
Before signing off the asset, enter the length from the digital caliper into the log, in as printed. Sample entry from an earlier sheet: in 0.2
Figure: in 3.0255
